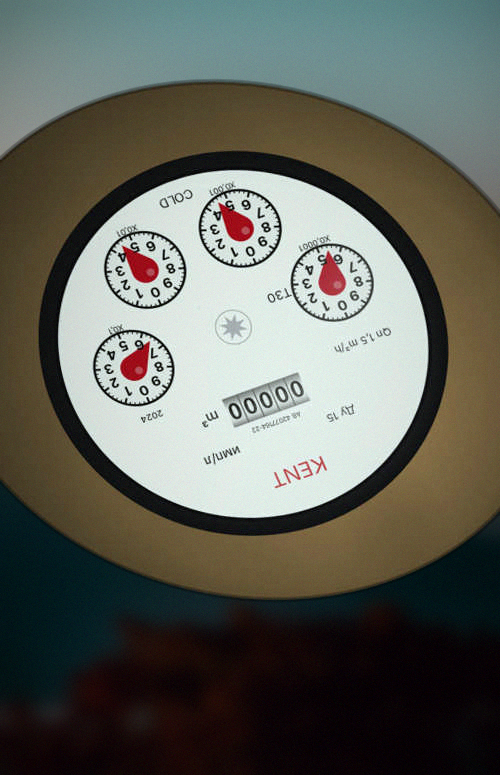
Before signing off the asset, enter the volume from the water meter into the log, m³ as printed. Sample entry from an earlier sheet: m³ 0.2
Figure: m³ 0.6445
